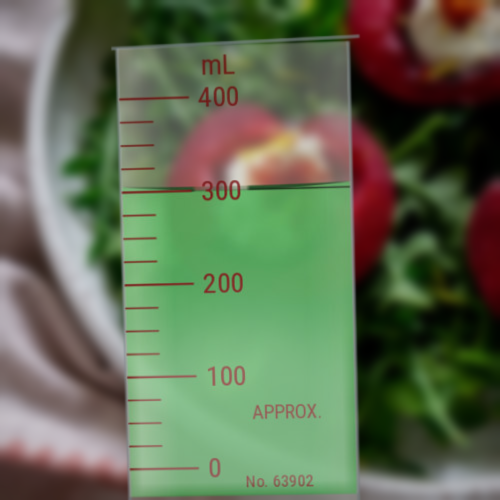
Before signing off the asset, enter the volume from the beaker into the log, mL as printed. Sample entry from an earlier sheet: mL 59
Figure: mL 300
